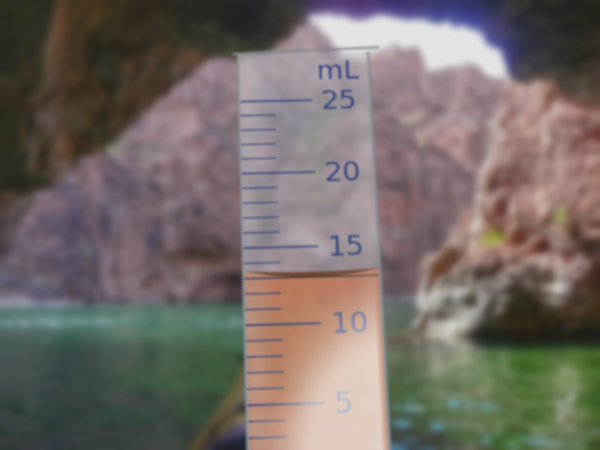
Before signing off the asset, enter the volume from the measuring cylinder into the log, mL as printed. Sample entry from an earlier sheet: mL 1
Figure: mL 13
